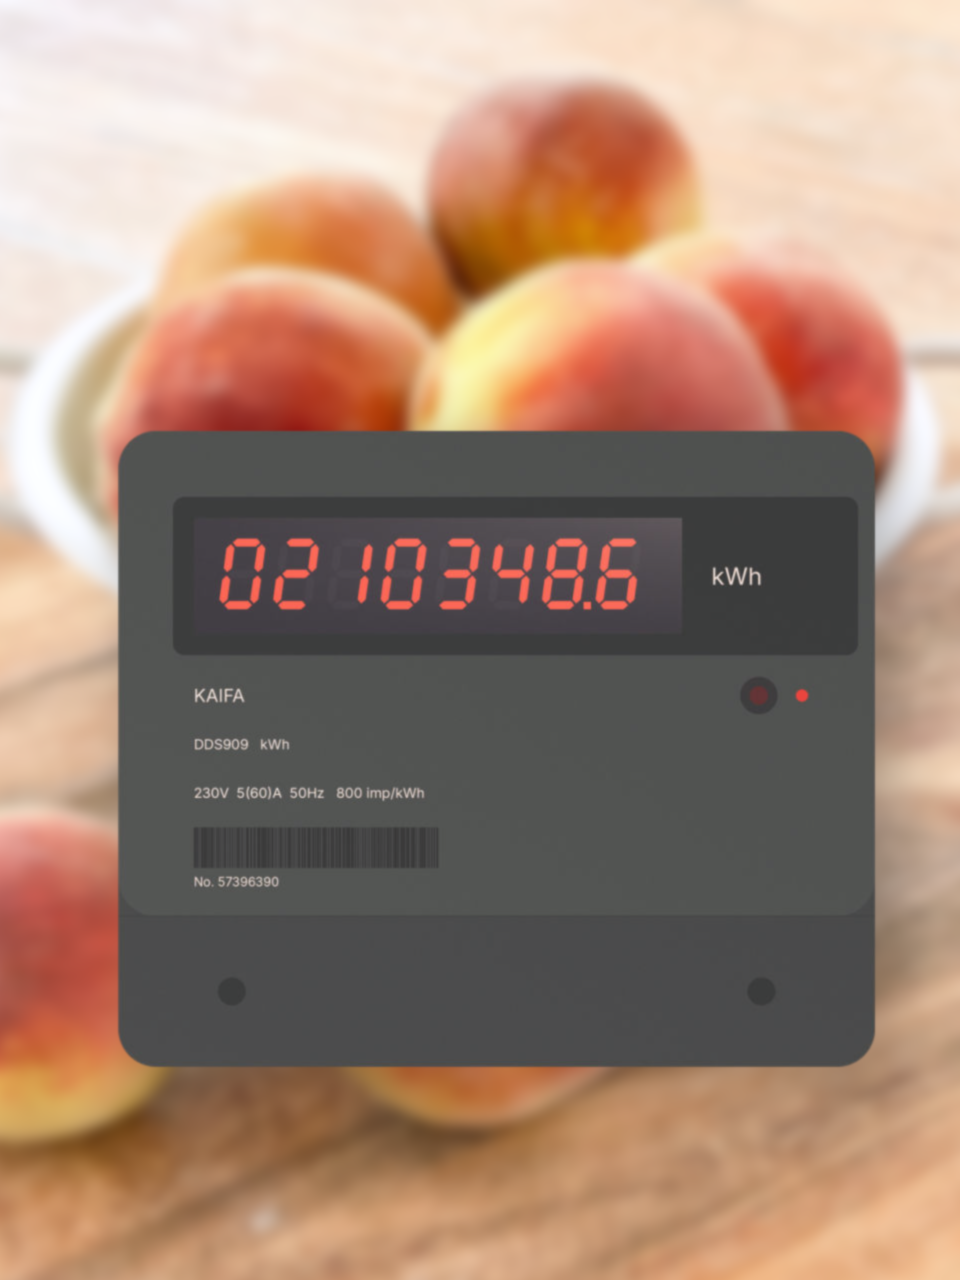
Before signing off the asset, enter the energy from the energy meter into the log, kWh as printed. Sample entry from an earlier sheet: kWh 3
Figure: kWh 210348.6
